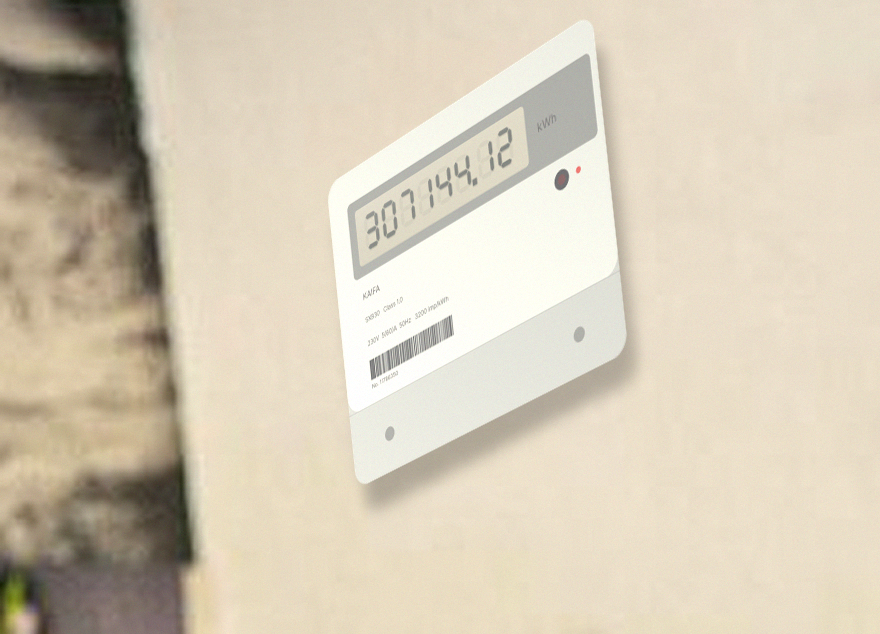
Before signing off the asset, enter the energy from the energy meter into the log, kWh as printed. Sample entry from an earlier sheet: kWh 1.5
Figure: kWh 307144.12
